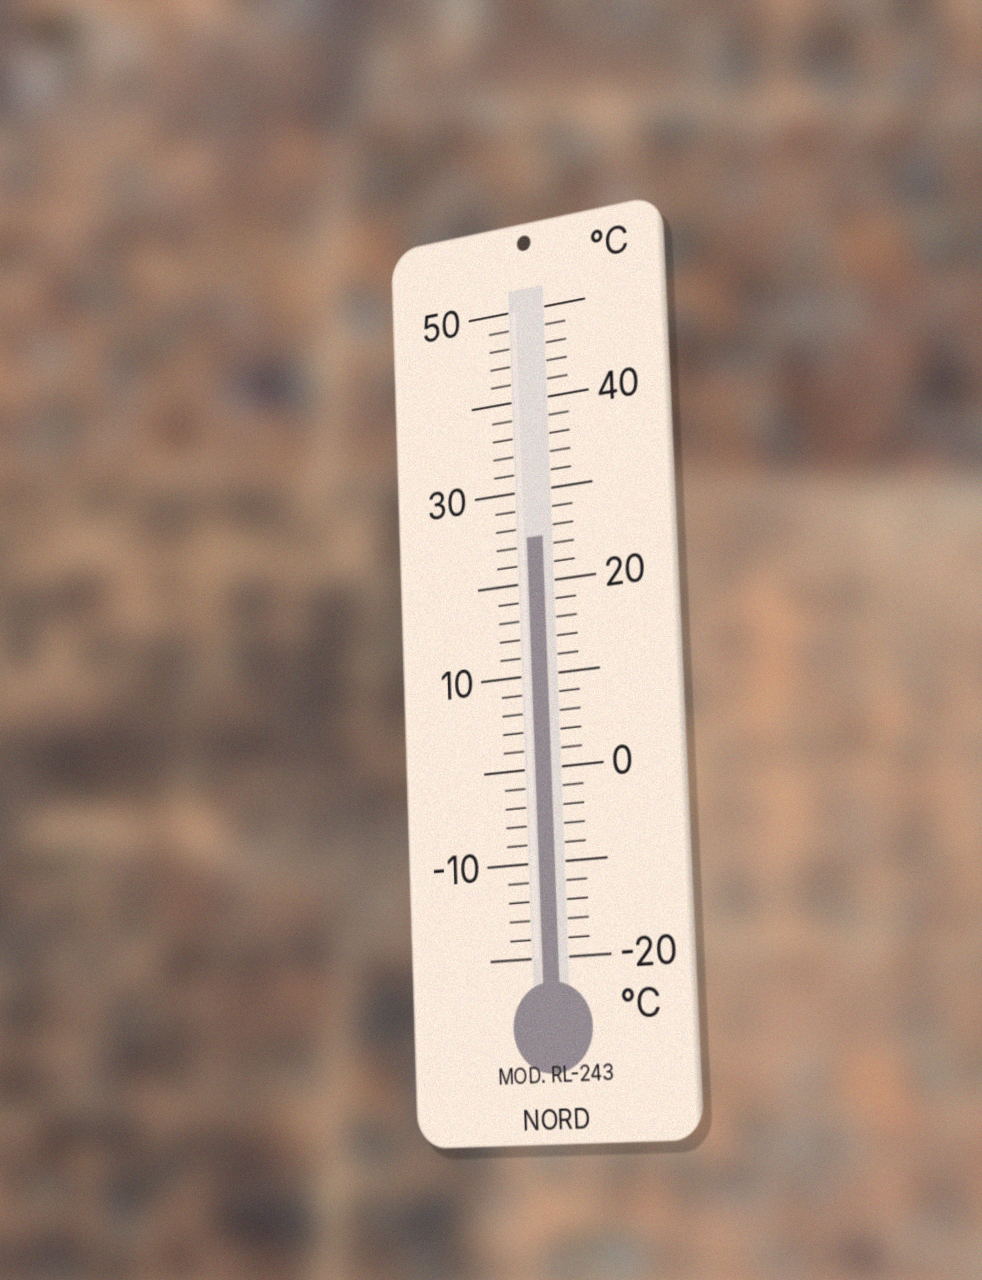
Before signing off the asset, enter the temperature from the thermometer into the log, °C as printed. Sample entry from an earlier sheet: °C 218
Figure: °C 25
